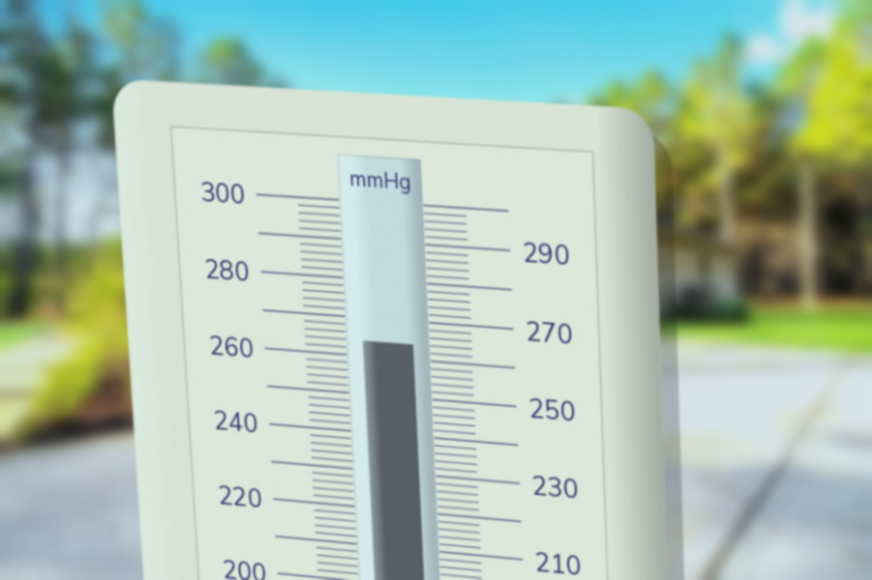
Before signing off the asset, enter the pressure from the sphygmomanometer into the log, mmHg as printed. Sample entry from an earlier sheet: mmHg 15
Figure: mmHg 264
